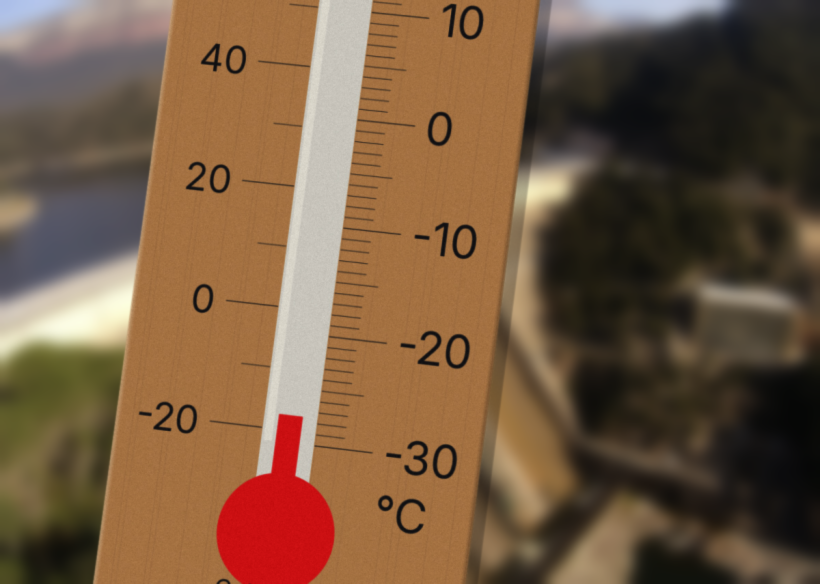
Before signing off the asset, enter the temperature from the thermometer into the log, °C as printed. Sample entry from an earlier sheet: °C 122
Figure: °C -27.5
